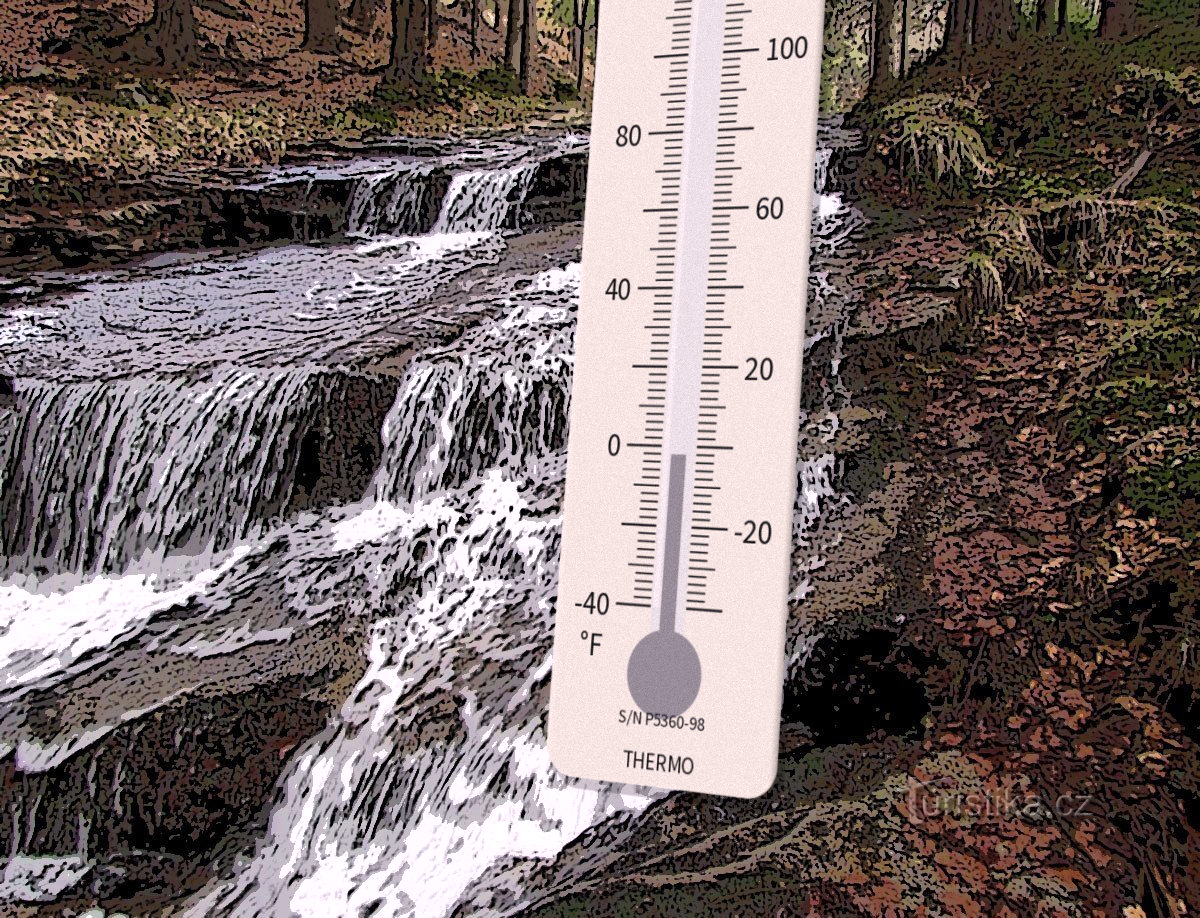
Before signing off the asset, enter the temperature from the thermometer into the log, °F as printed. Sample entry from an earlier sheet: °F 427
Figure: °F -2
